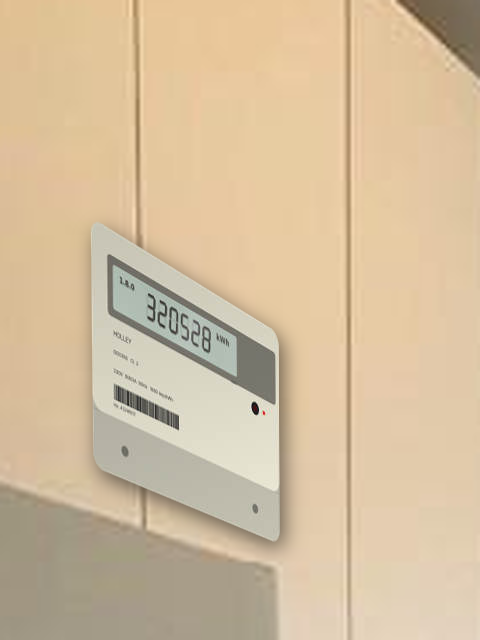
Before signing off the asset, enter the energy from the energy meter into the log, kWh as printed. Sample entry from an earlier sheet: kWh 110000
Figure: kWh 320528
